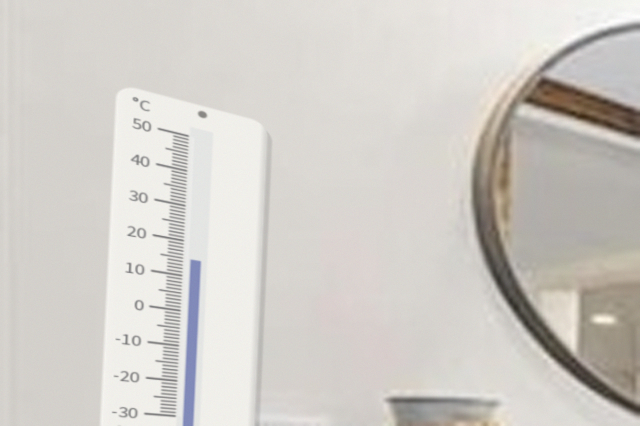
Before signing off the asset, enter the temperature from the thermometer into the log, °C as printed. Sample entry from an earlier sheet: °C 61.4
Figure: °C 15
